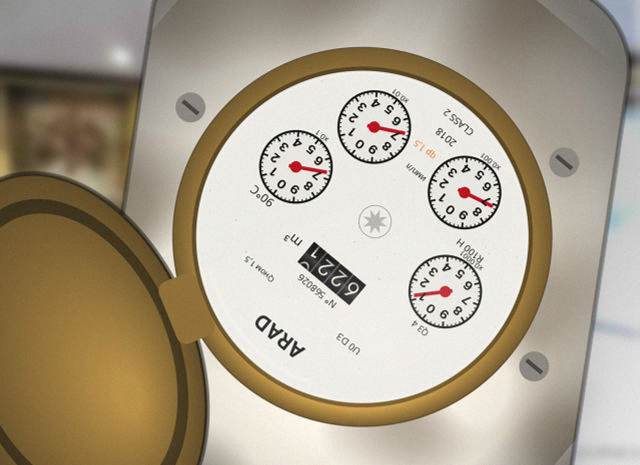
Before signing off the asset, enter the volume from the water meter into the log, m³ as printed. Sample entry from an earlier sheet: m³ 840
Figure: m³ 6220.6671
